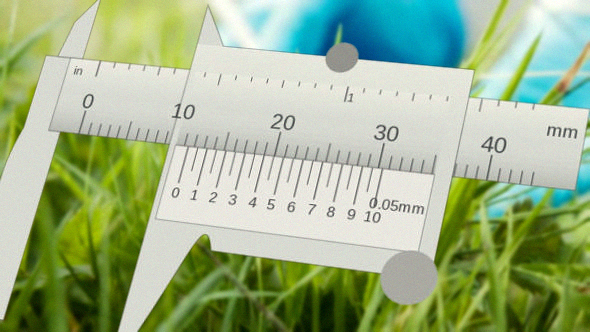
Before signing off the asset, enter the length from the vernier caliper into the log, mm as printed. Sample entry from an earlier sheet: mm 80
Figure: mm 11.4
